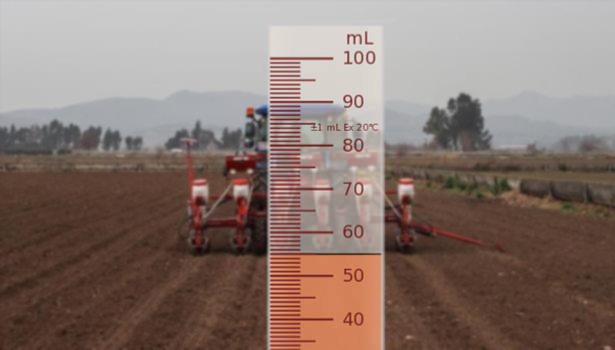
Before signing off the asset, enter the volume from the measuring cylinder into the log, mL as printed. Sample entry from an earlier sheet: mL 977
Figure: mL 55
